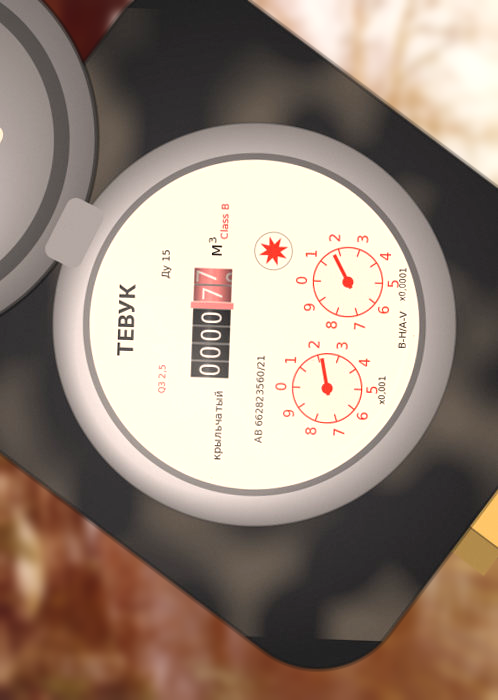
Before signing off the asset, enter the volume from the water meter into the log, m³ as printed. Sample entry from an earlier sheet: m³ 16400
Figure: m³ 0.7721
